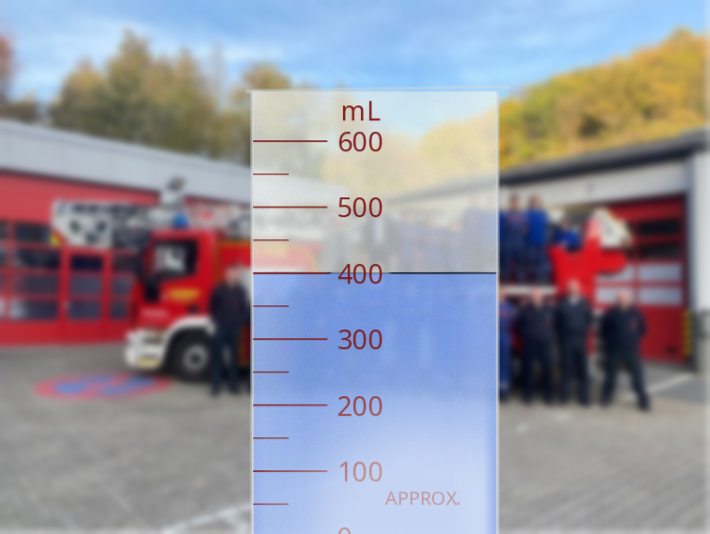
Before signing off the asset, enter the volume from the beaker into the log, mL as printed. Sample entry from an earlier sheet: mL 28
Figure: mL 400
